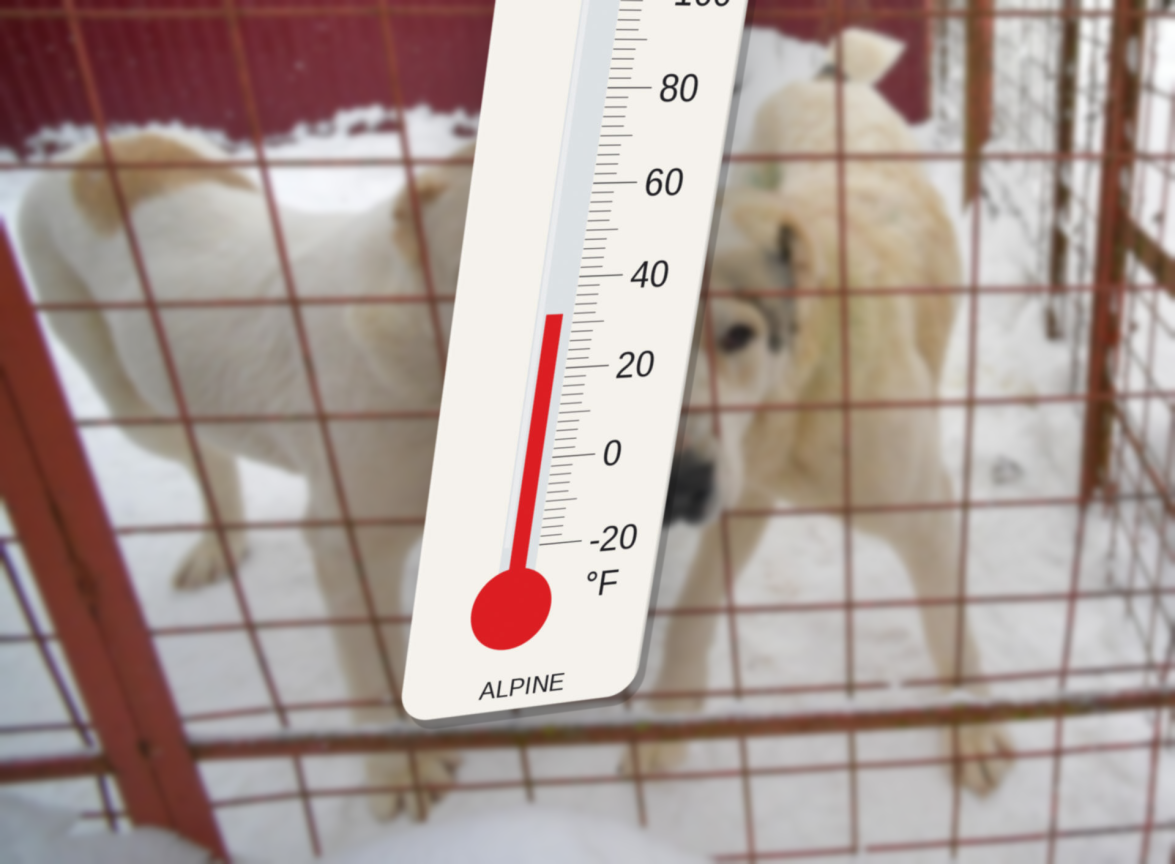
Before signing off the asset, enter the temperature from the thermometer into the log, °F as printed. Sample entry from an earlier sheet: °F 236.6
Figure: °F 32
